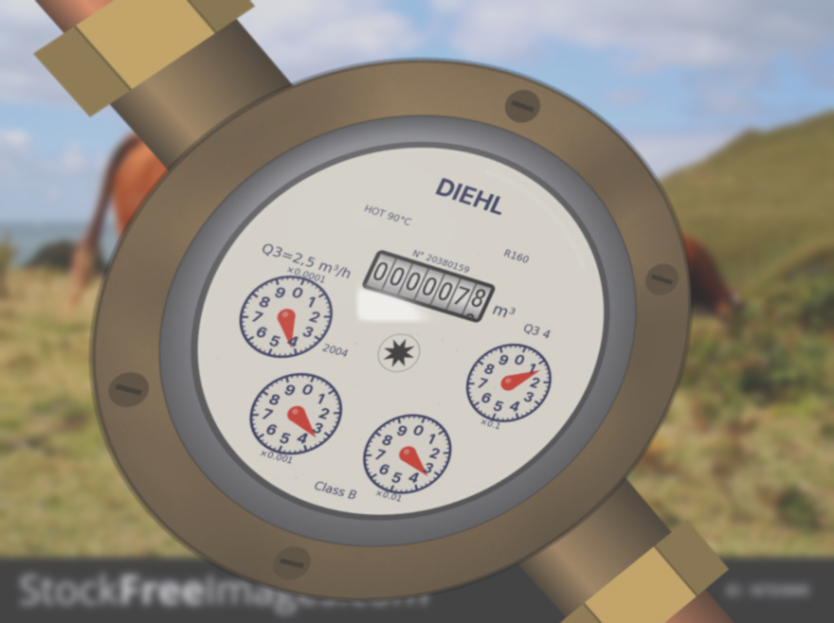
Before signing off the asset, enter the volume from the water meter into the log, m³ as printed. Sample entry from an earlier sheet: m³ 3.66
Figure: m³ 78.1334
